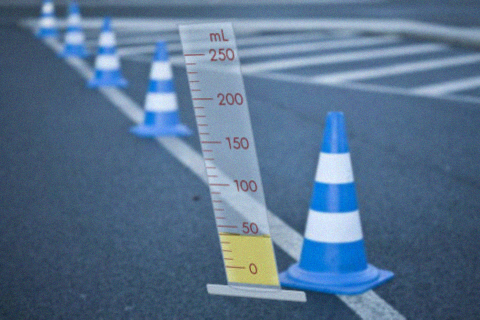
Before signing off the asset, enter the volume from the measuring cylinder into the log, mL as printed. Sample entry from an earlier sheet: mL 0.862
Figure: mL 40
